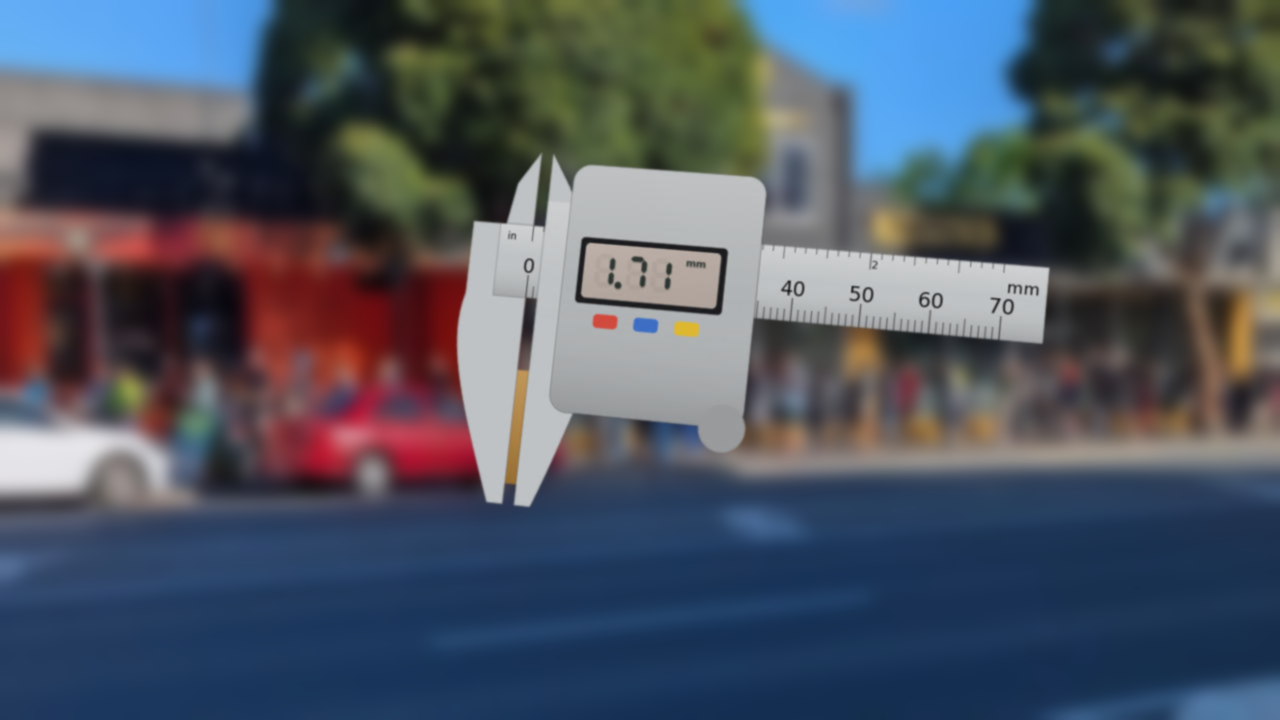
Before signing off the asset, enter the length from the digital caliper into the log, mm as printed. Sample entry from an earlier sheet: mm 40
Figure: mm 1.71
